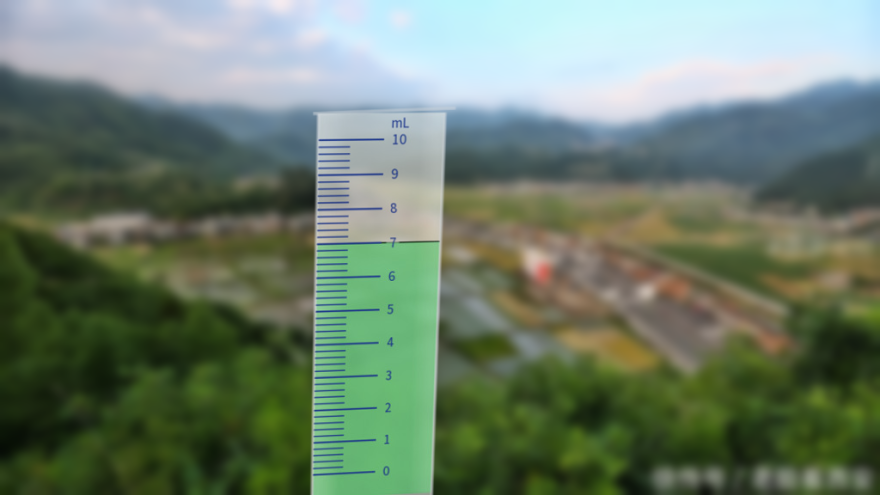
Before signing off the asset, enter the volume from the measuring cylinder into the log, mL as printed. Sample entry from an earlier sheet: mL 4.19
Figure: mL 7
